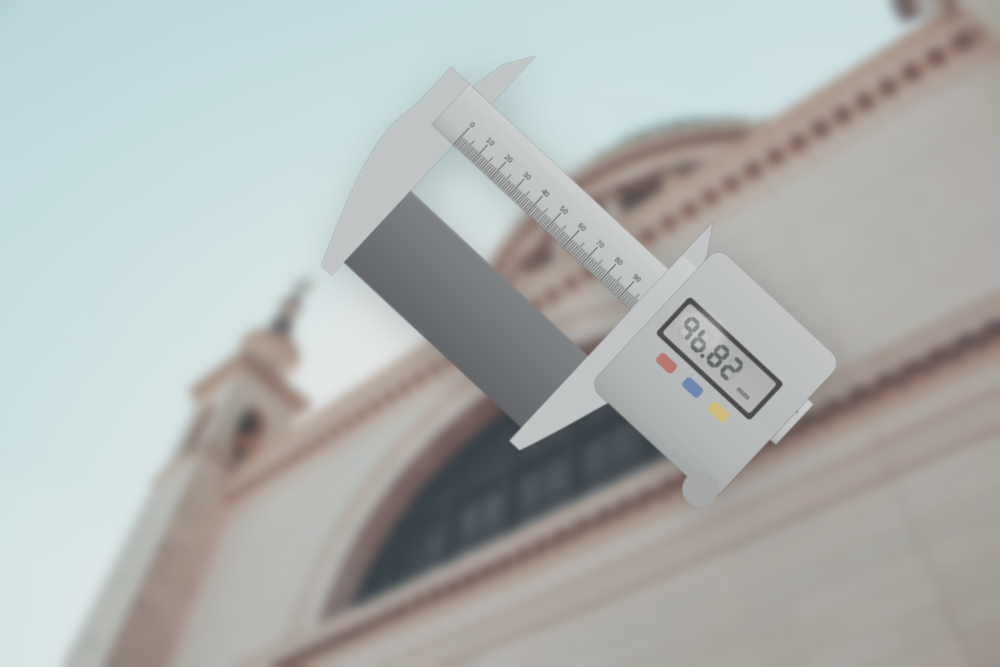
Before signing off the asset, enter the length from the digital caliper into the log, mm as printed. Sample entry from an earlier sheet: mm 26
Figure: mm 96.82
